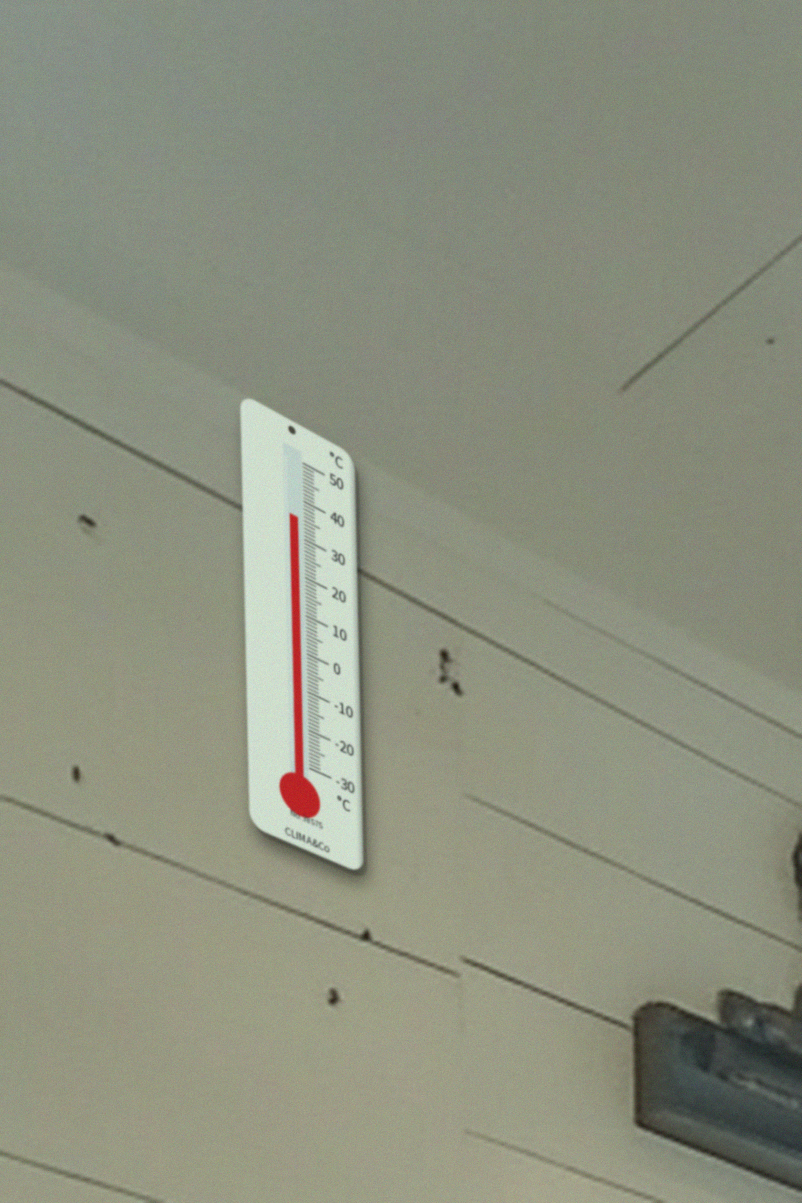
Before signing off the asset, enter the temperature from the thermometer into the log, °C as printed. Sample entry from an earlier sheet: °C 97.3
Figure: °C 35
